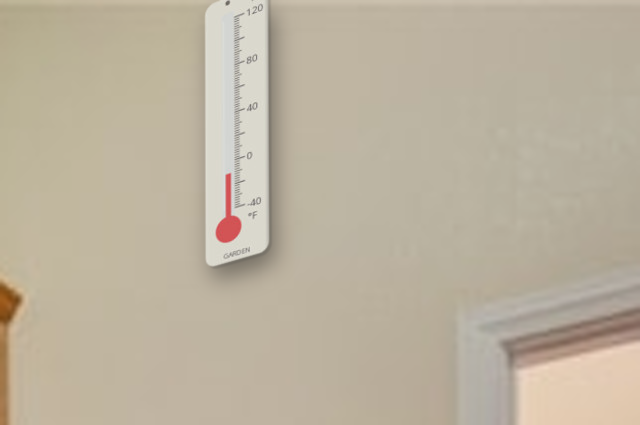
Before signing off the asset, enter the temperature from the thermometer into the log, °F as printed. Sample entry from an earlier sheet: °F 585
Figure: °F -10
